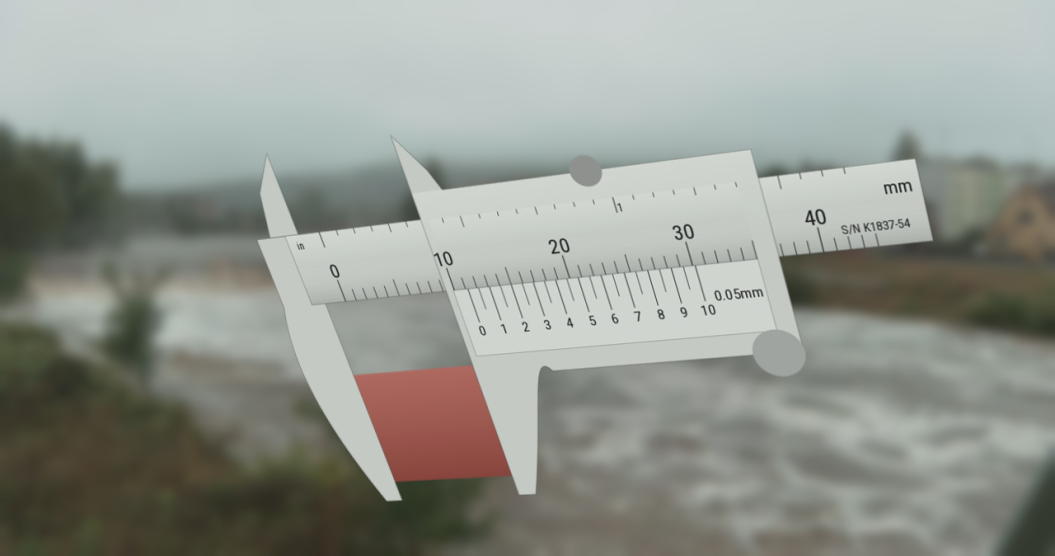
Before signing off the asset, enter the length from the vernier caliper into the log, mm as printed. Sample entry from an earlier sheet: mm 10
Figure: mm 11.2
